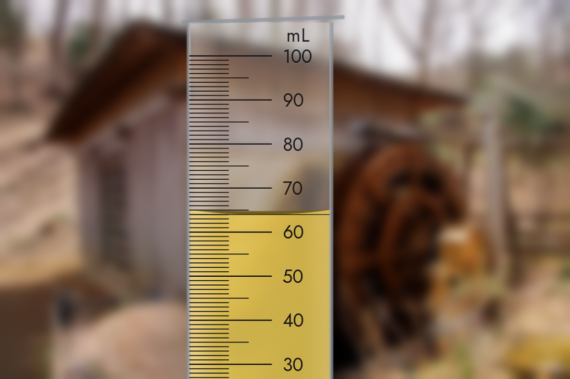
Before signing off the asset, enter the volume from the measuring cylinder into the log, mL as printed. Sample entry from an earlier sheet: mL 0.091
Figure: mL 64
